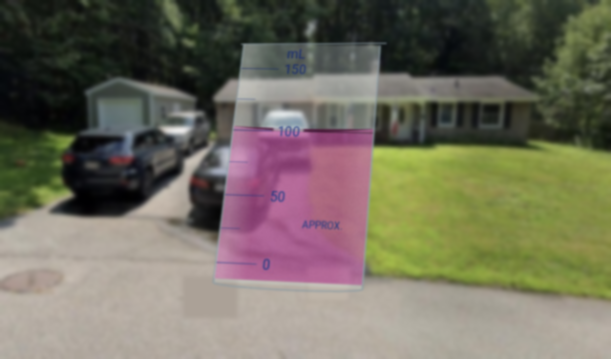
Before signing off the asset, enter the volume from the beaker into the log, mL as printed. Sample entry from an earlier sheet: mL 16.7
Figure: mL 100
